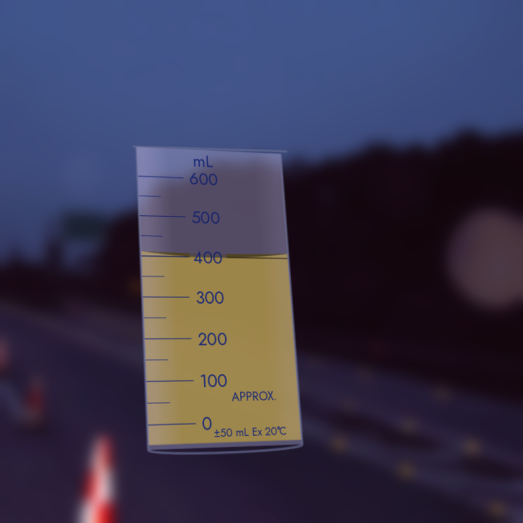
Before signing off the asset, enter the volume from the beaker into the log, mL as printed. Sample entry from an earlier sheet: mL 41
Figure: mL 400
